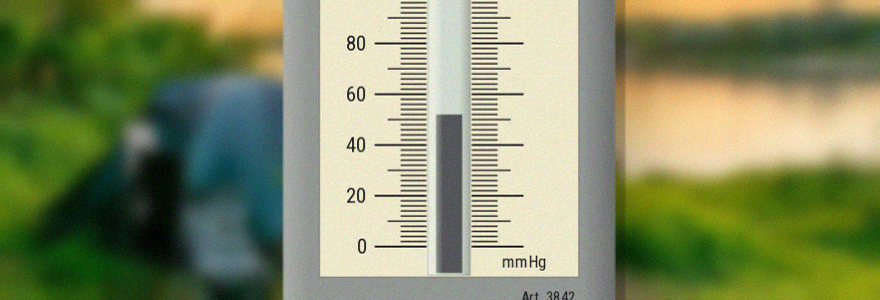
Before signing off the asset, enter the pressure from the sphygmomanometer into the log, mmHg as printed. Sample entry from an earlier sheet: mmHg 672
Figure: mmHg 52
